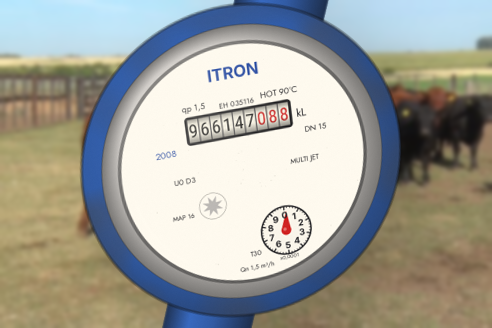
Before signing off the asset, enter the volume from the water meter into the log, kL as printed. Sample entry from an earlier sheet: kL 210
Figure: kL 966147.0880
